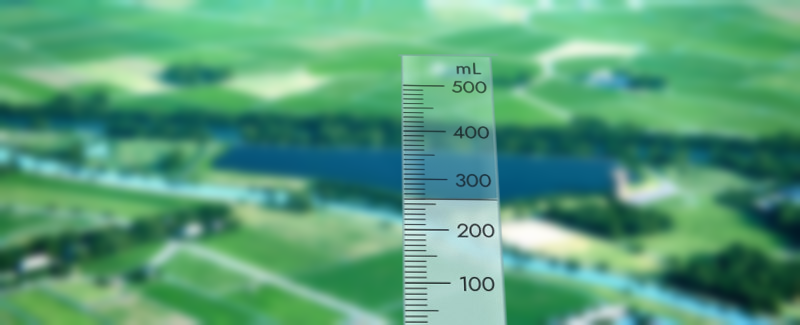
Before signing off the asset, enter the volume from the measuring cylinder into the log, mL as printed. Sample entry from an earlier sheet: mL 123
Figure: mL 260
